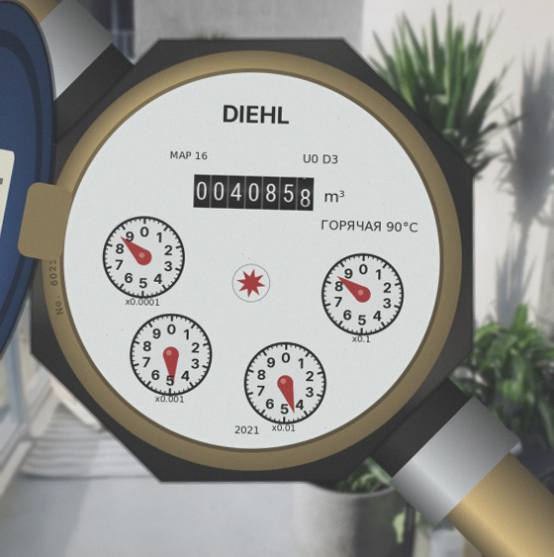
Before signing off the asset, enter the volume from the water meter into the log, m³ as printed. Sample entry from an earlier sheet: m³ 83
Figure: m³ 40857.8448
